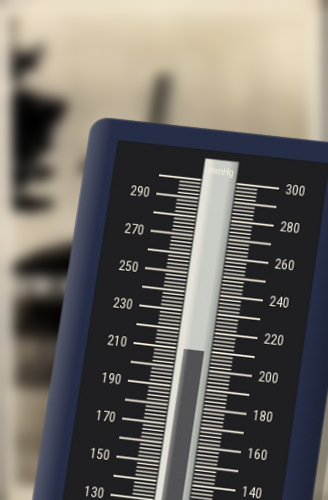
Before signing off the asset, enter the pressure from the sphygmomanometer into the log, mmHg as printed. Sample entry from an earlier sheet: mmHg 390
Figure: mmHg 210
